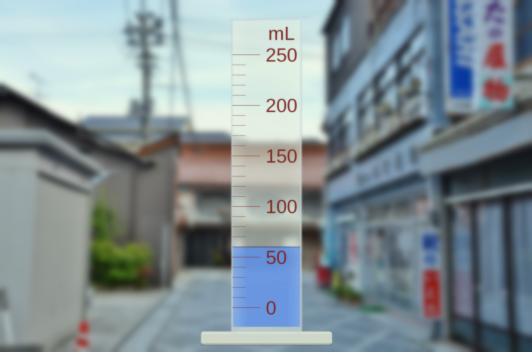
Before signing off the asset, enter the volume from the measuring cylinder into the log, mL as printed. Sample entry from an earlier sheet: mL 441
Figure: mL 60
